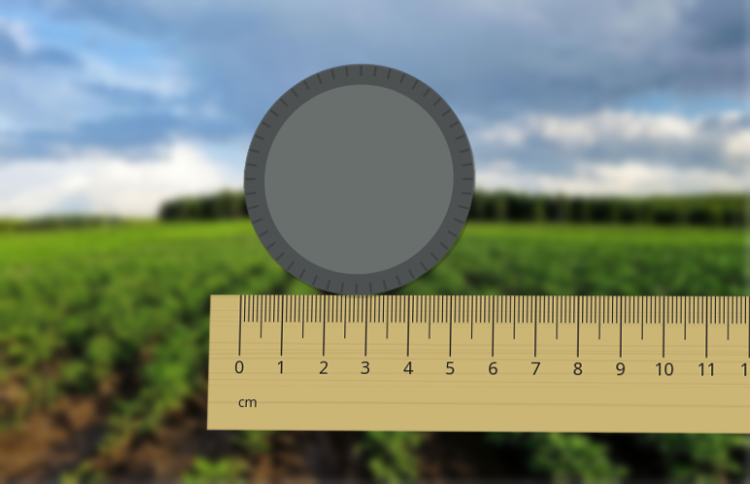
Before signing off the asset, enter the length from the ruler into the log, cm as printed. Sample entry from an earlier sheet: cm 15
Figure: cm 5.5
